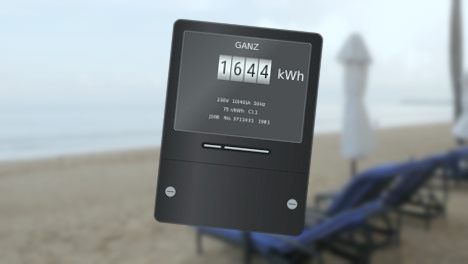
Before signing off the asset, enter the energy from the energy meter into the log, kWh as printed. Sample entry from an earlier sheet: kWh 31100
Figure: kWh 1644
